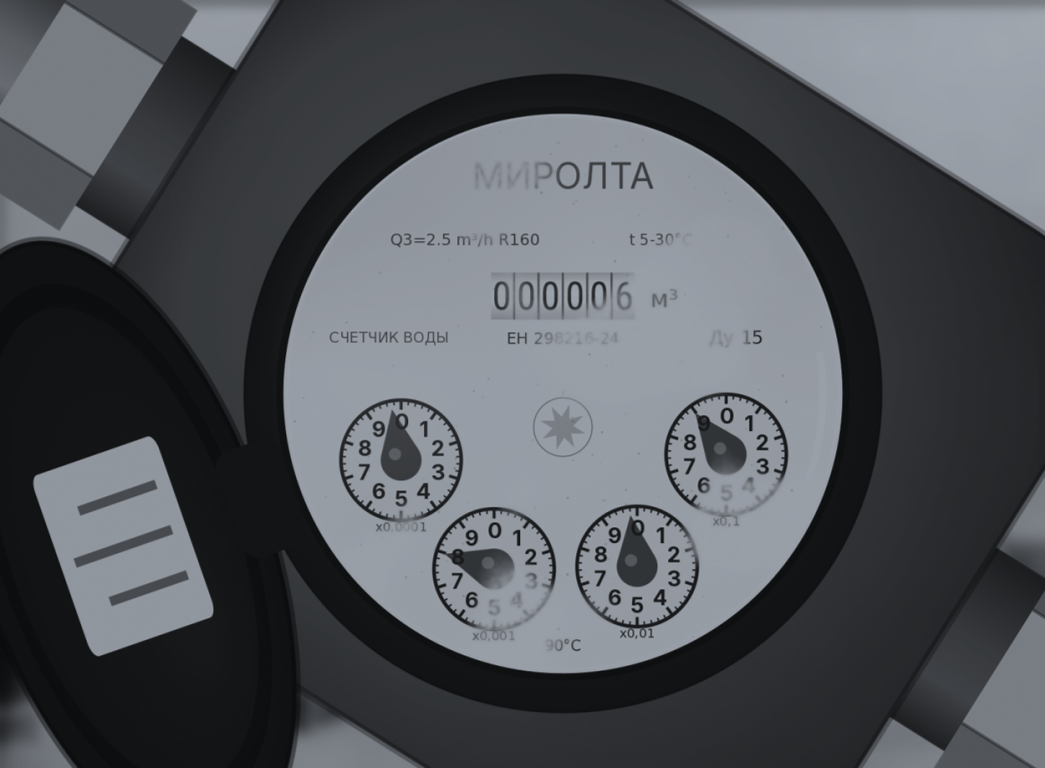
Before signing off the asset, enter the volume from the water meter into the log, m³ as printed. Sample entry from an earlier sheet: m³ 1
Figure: m³ 6.8979
